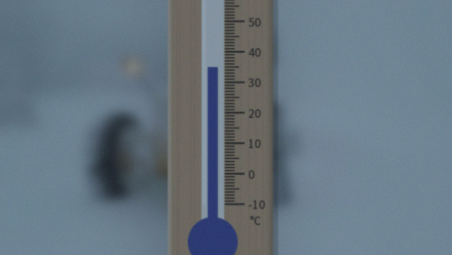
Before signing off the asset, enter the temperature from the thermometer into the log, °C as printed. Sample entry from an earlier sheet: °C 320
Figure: °C 35
